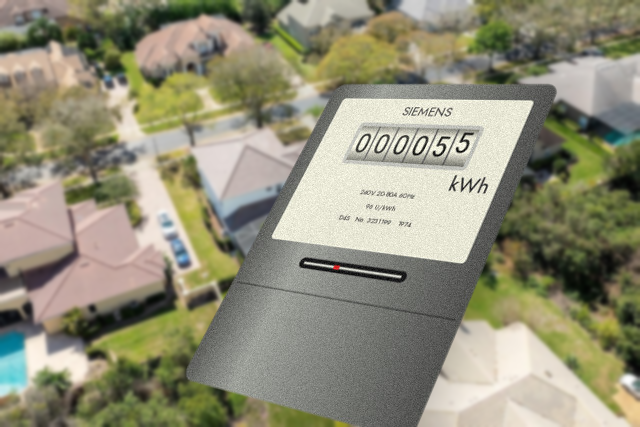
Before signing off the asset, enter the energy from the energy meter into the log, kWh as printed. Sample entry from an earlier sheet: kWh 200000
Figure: kWh 55
